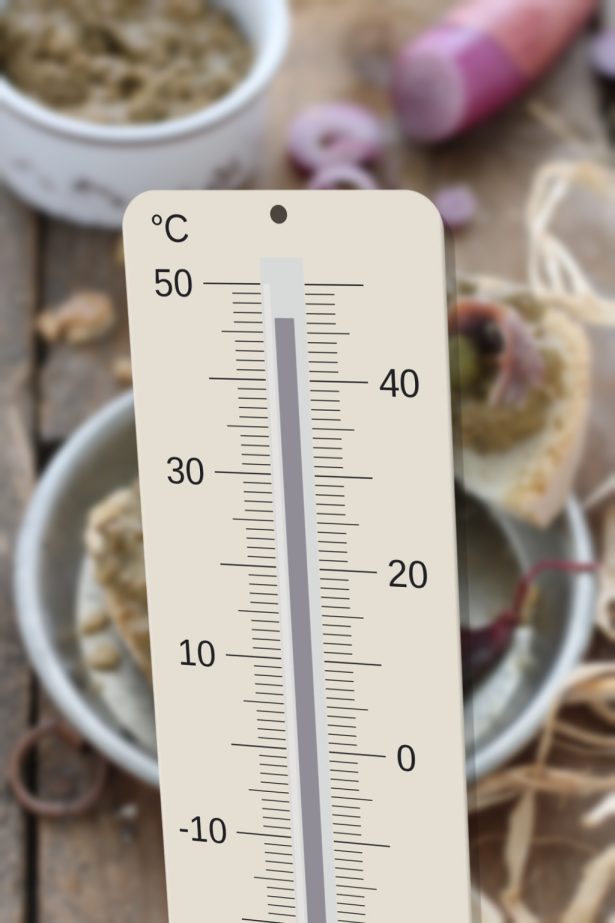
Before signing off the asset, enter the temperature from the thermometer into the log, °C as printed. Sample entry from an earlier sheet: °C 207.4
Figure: °C 46.5
